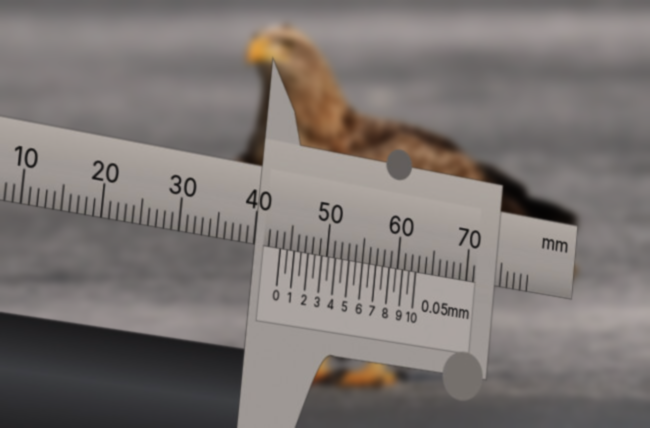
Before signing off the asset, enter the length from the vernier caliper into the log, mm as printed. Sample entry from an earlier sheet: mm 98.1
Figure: mm 43.6
